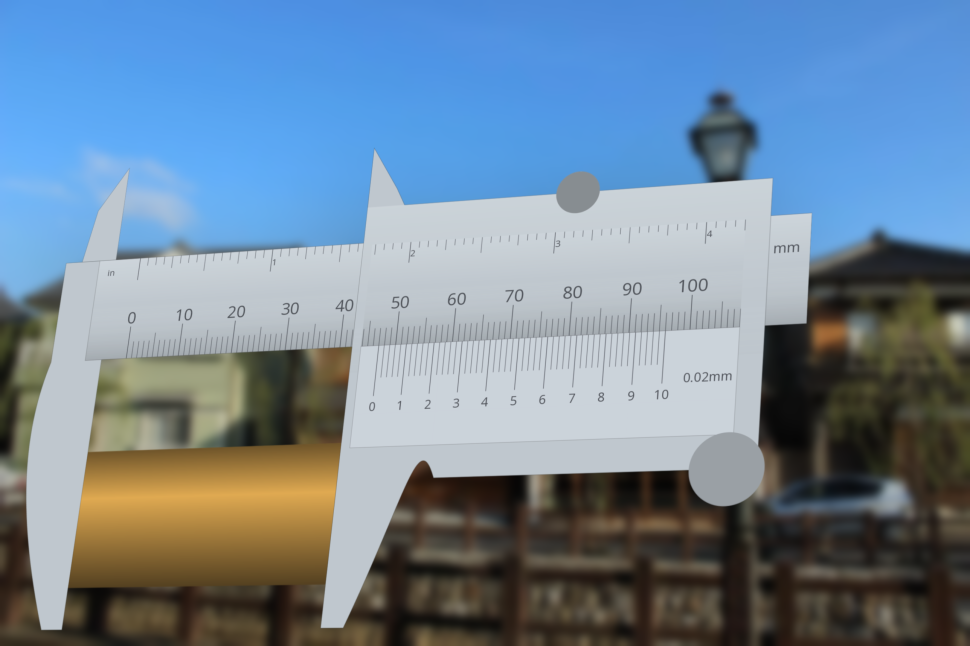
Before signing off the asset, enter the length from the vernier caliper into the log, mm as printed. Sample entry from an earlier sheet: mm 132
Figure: mm 47.0
